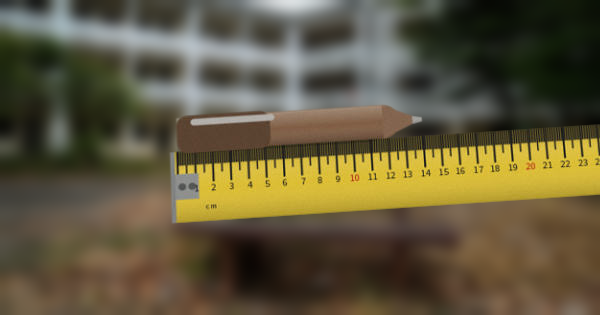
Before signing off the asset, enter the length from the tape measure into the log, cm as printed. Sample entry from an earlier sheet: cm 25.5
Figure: cm 14
